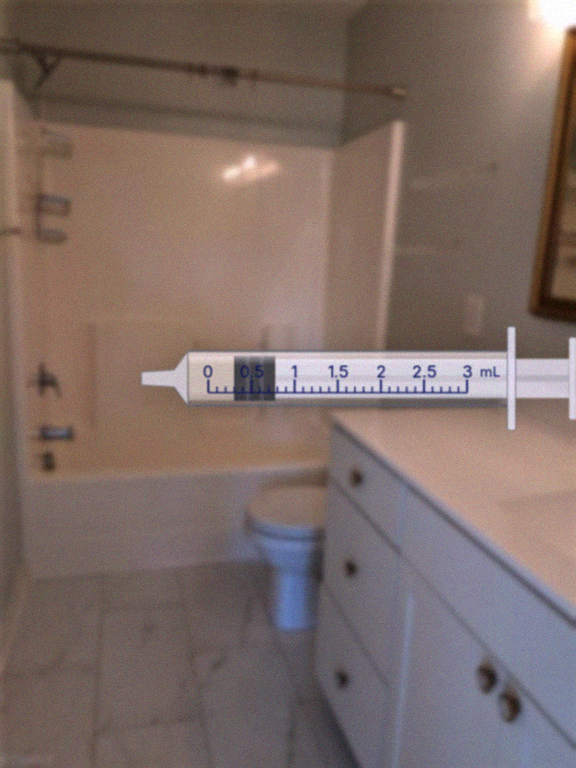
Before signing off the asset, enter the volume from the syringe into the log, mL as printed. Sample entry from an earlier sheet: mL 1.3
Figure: mL 0.3
